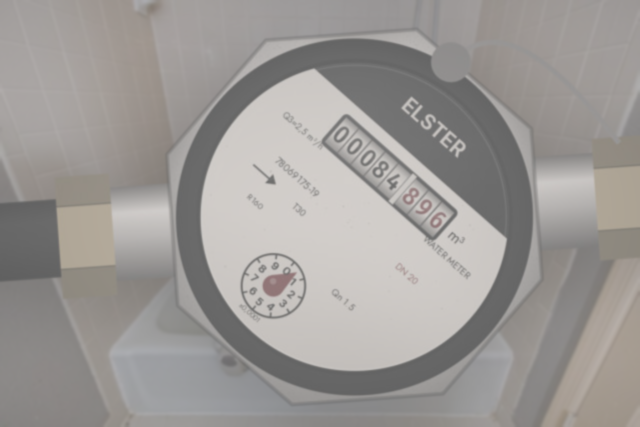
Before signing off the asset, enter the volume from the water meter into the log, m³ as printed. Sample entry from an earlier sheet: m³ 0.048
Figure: m³ 84.8960
